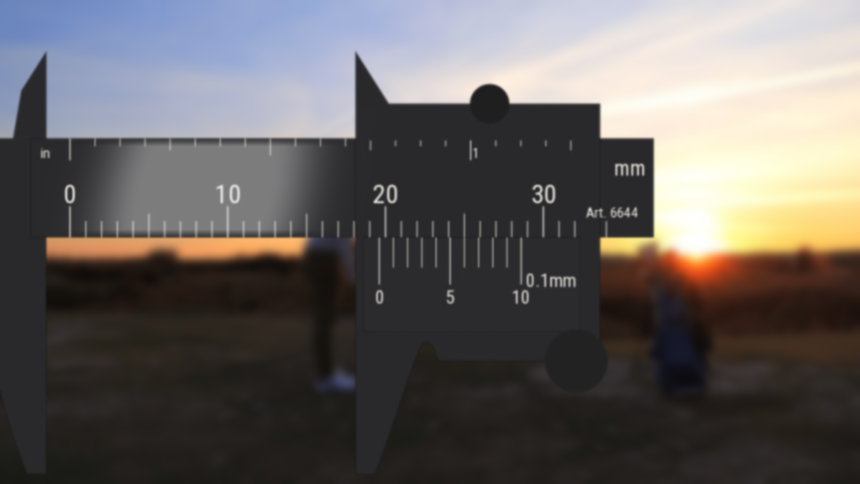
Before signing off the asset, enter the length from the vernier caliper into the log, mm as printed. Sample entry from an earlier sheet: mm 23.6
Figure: mm 19.6
